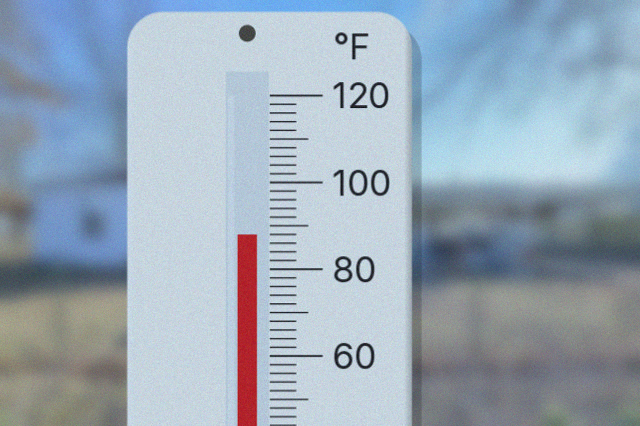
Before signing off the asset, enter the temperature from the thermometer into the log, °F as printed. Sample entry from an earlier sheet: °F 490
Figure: °F 88
